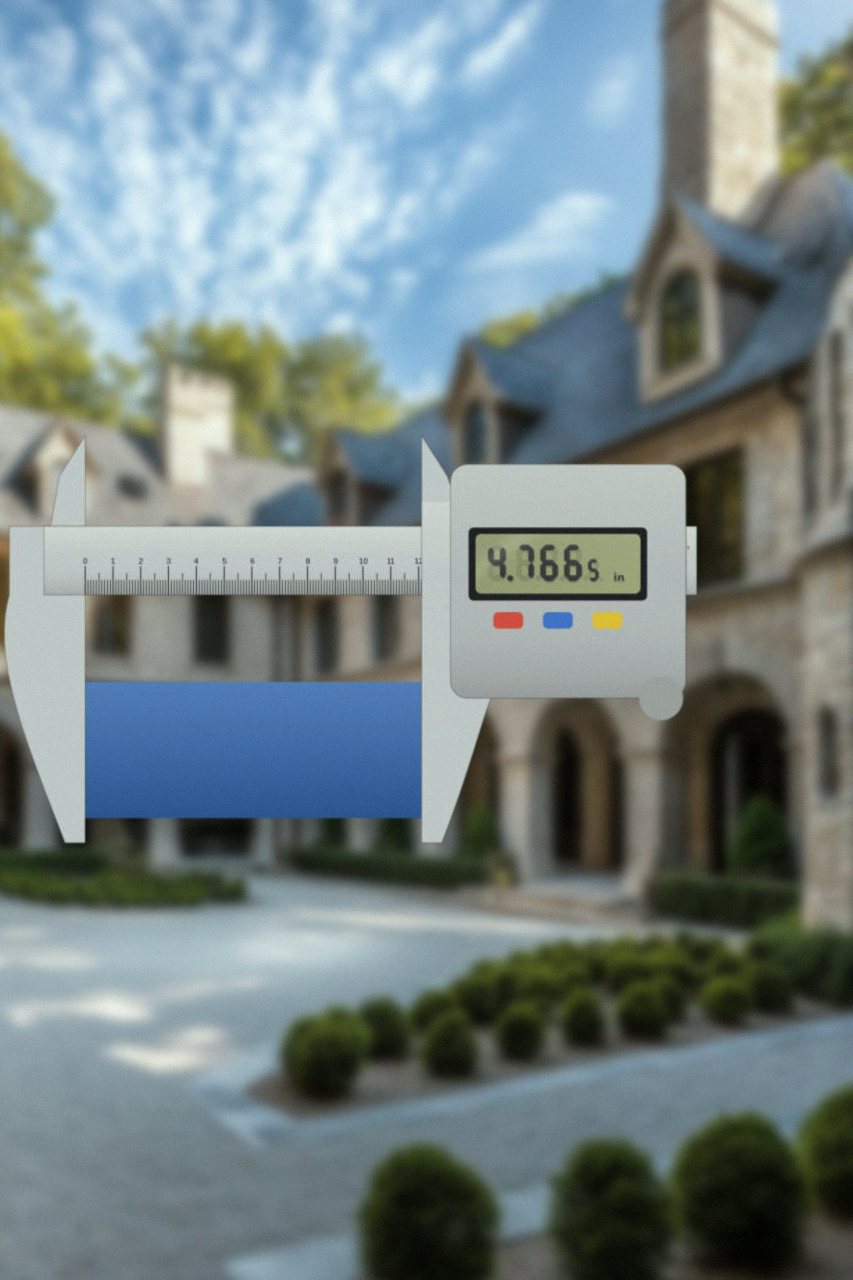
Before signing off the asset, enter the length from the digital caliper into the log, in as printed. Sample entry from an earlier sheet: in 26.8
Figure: in 4.7665
